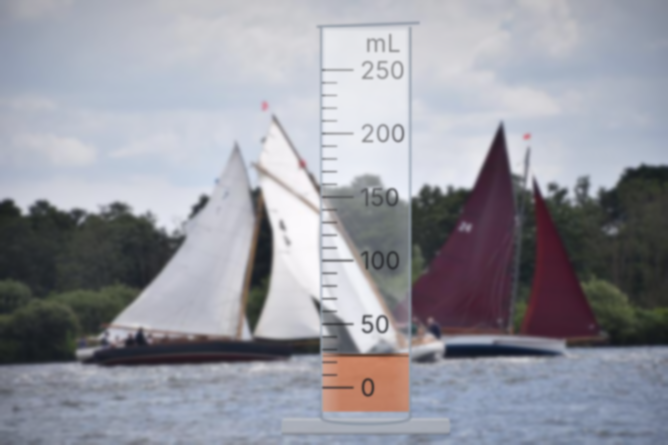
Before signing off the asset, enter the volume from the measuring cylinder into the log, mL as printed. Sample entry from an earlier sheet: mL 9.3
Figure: mL 25
